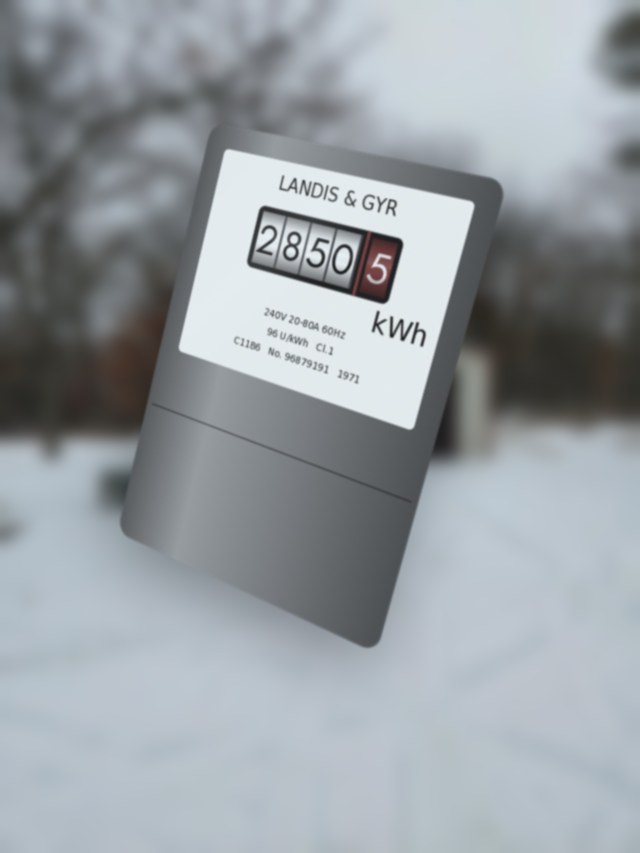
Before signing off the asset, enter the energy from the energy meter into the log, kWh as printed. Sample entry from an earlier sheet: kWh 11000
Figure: kWh 2850.5
